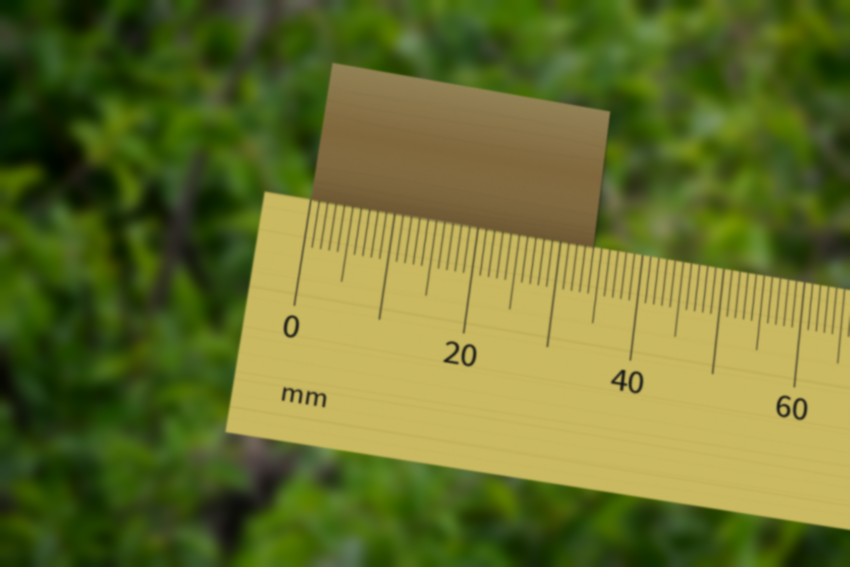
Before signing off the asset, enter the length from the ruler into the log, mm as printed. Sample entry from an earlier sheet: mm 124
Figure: mm 34
